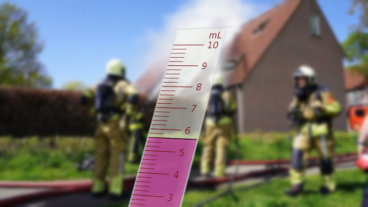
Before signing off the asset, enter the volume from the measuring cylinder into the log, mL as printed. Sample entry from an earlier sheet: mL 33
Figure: mL 5.6
